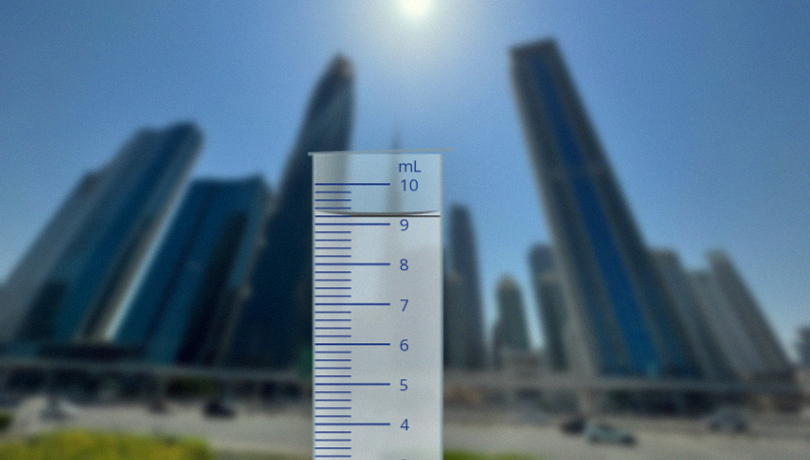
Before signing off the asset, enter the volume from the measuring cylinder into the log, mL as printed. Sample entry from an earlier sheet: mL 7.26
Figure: mL 9.2
